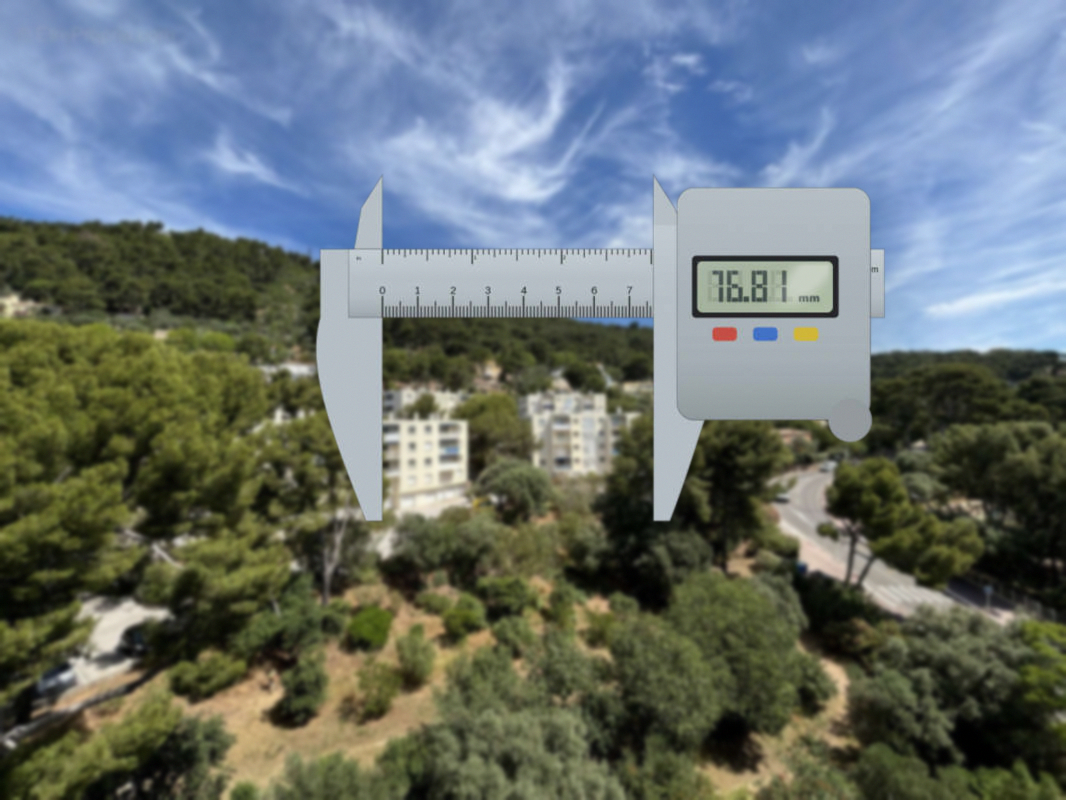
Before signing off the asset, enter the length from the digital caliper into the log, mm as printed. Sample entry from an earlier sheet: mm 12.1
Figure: mm 76.81
